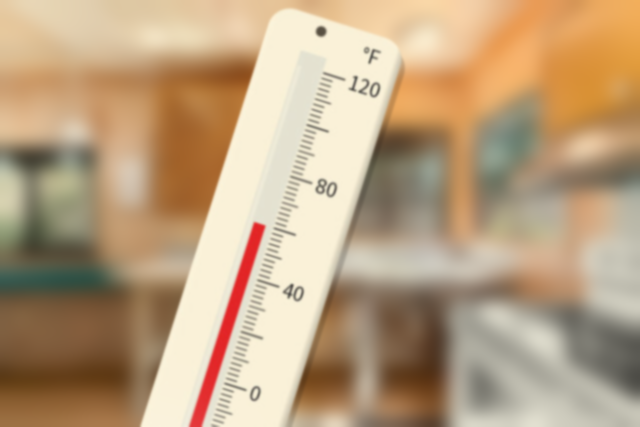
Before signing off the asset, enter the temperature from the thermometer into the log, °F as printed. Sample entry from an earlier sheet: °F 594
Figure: °F 60
